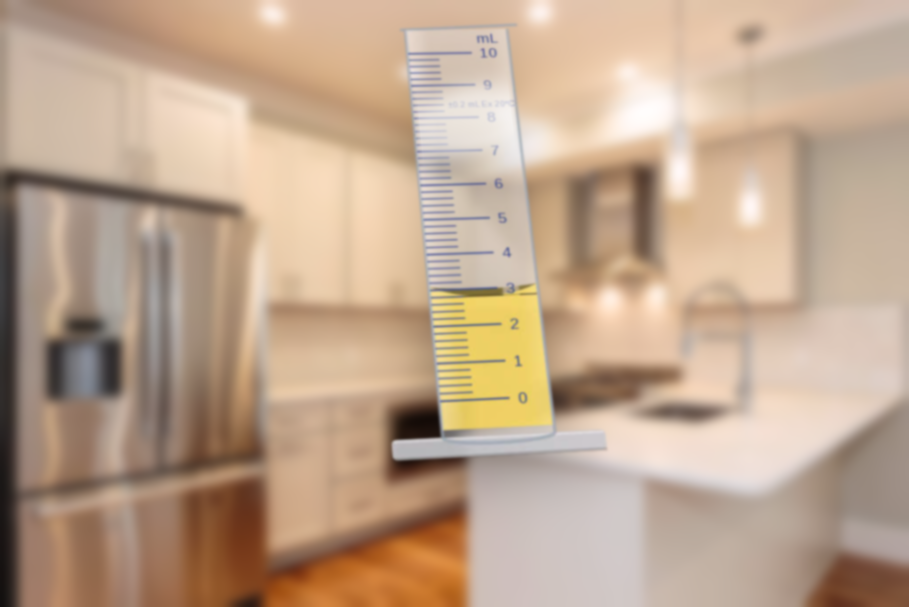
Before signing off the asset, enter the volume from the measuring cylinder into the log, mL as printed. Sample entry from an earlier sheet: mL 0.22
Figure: mL 2.8
